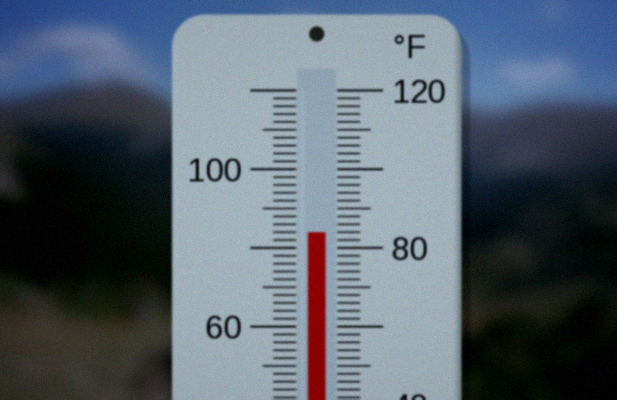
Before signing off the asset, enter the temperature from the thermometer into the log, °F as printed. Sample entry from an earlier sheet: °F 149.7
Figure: °F 84
